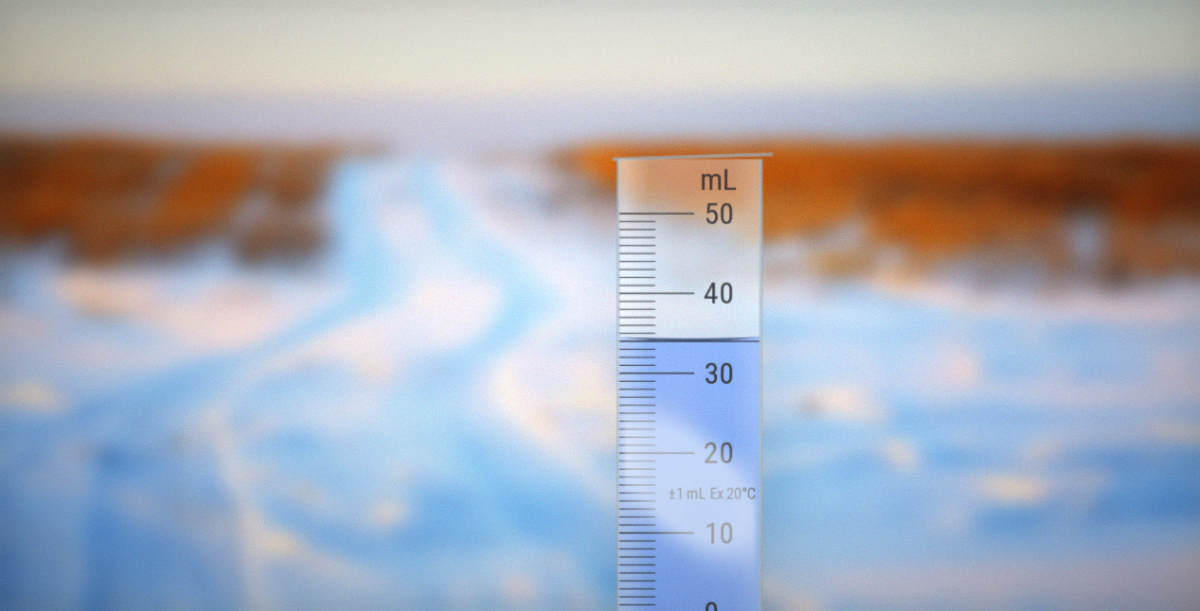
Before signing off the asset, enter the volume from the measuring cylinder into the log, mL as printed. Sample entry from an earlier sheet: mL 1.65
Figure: mL 34
